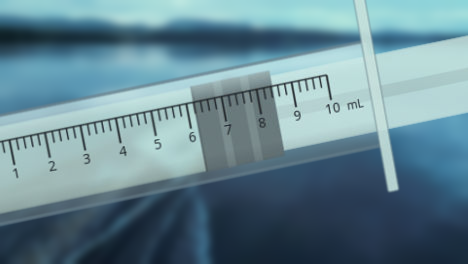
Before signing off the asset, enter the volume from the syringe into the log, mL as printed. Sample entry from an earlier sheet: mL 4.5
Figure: mL 6.2
